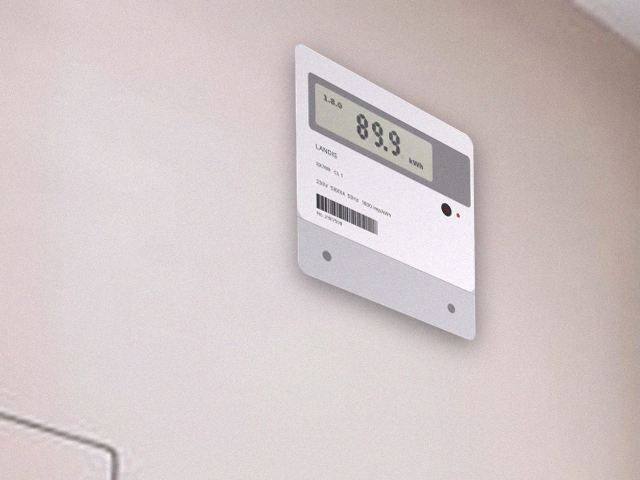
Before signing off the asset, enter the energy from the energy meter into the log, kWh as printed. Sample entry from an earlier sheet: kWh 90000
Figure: kWh 89.9
